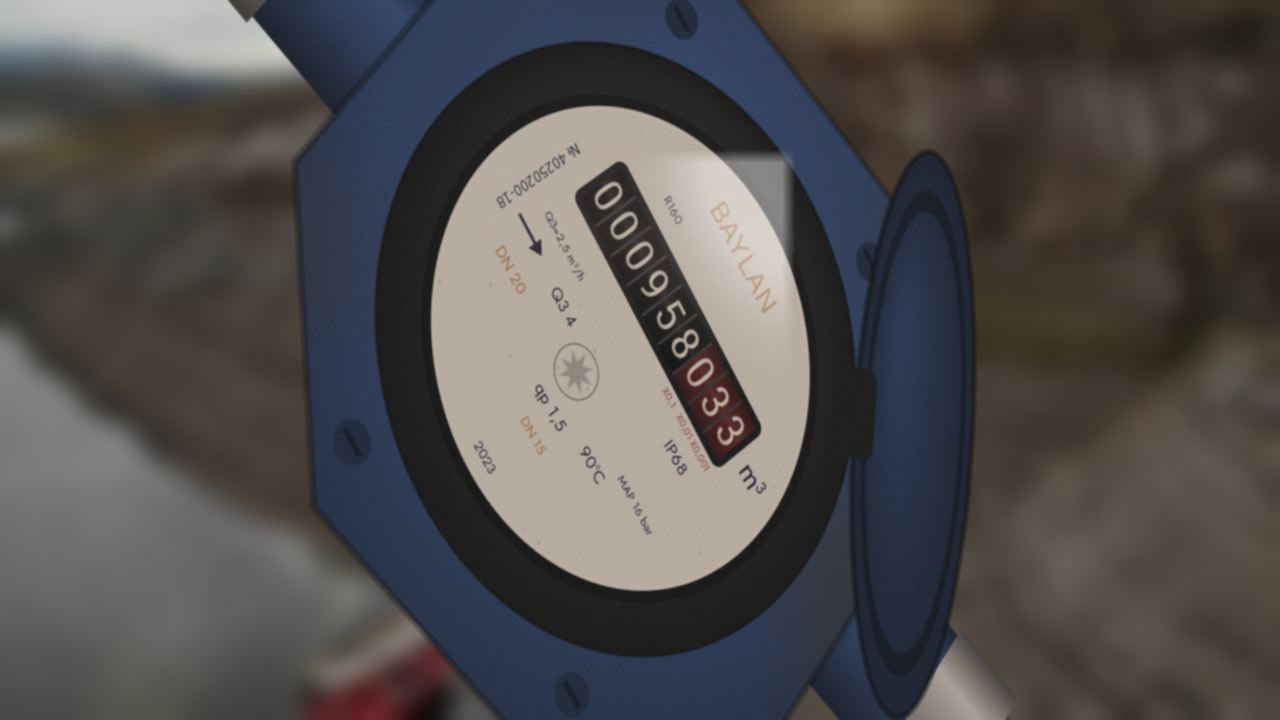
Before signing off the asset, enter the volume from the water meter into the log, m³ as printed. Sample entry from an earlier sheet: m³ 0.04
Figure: m³ 958.033
